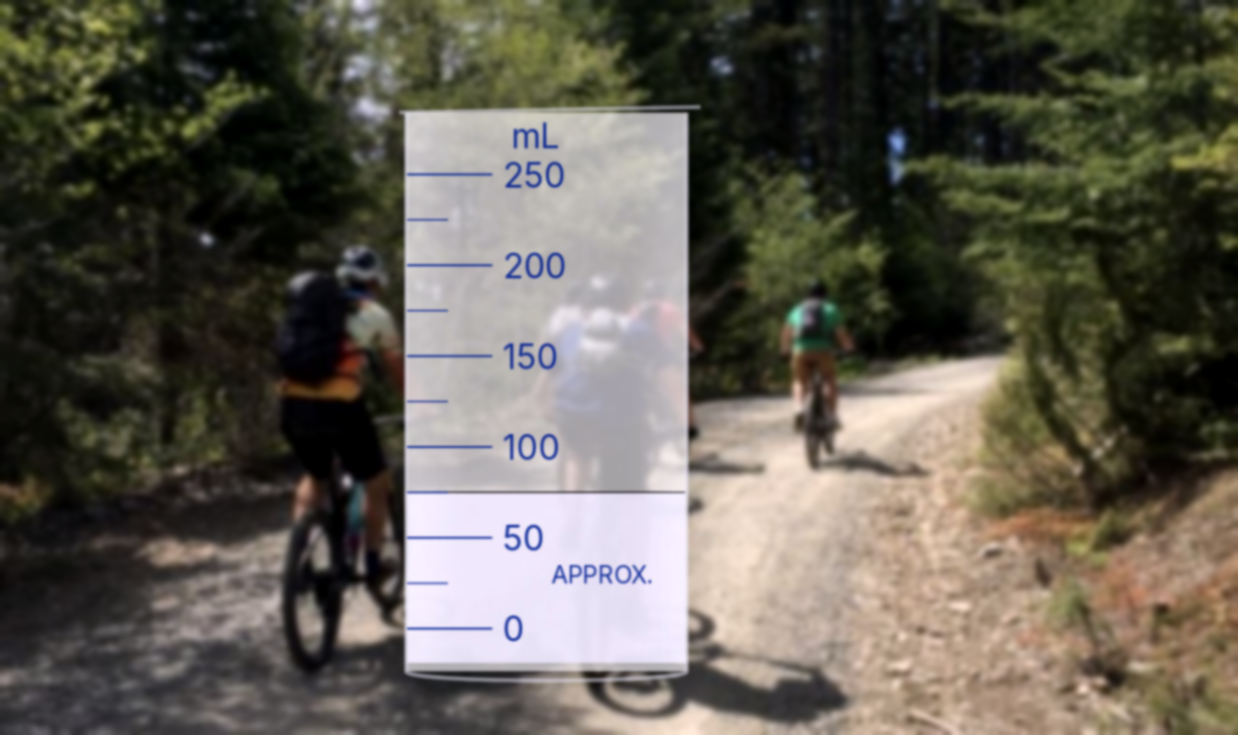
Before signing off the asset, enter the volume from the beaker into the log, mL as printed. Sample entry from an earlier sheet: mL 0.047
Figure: mL 75
